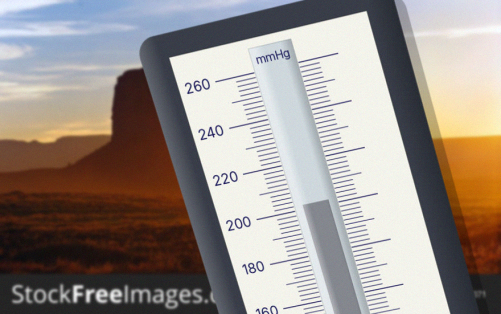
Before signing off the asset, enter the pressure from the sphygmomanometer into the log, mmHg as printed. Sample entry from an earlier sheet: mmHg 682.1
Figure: mmHg 202
